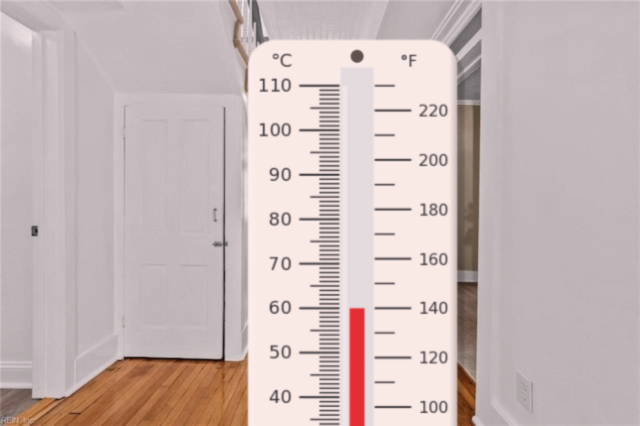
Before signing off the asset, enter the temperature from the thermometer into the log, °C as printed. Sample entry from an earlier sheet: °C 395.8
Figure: °C 60
